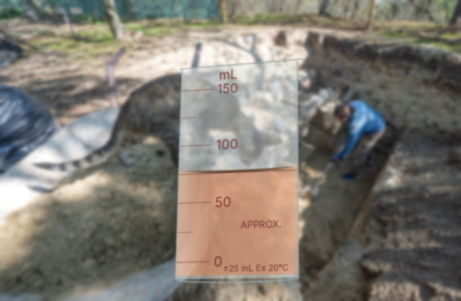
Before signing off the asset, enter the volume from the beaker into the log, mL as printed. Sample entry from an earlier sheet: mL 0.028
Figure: mL 75
